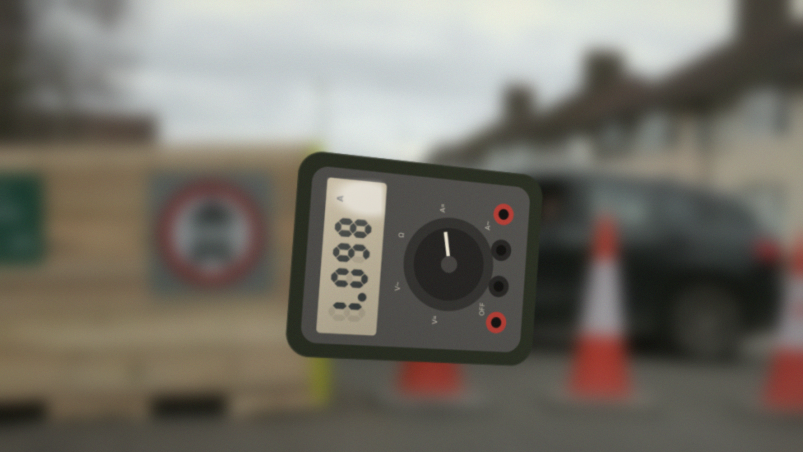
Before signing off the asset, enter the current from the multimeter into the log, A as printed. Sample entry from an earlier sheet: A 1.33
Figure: A 1.098
